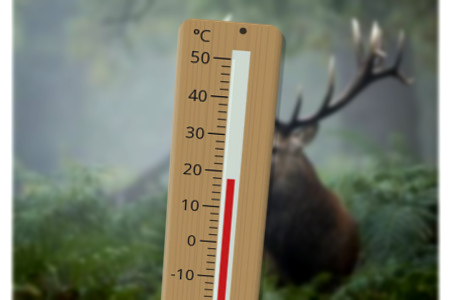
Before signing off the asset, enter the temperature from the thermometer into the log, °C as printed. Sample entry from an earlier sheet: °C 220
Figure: °C 18
